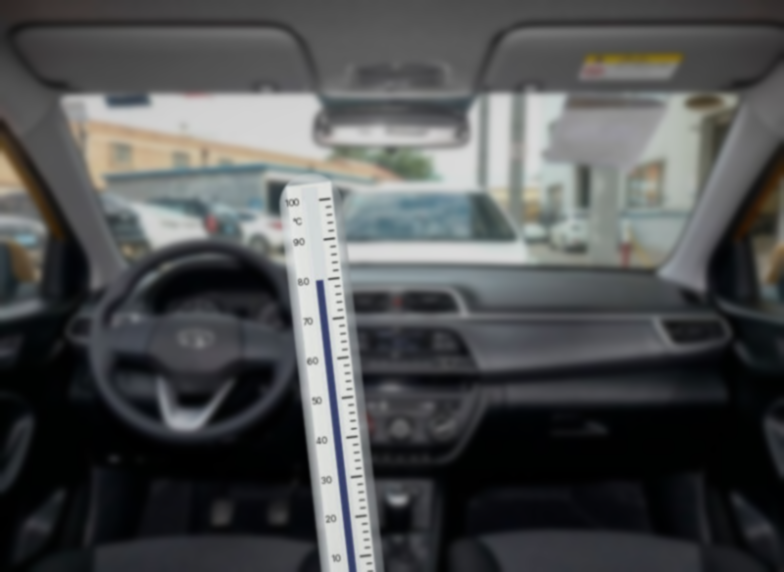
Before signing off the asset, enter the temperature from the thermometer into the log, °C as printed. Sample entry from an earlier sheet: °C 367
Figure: °C 80
